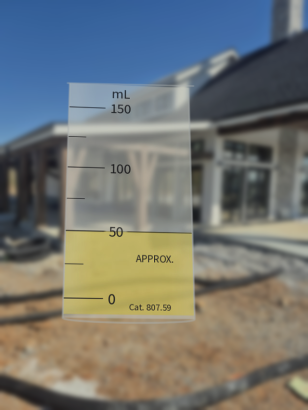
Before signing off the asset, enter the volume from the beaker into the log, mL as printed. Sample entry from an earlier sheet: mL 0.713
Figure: mL 50
